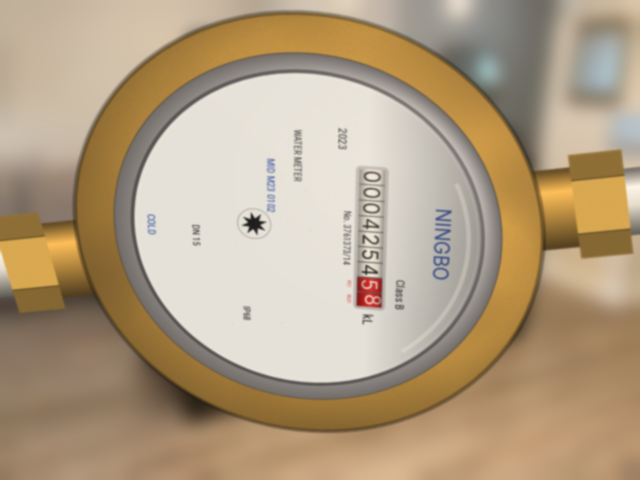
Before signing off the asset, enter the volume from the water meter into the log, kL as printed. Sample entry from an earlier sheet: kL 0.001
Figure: kL 4254.58
